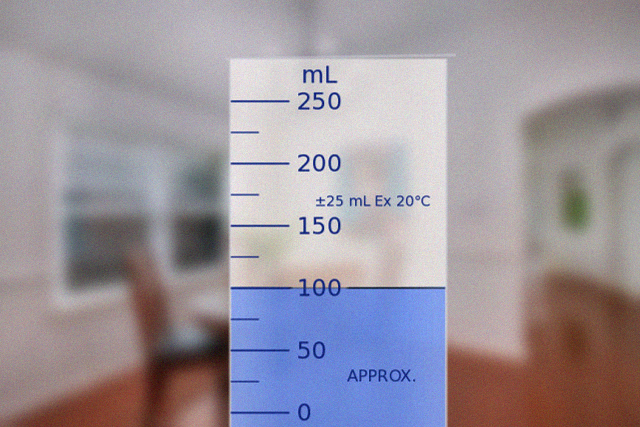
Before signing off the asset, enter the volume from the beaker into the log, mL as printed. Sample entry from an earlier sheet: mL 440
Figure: mL 100
